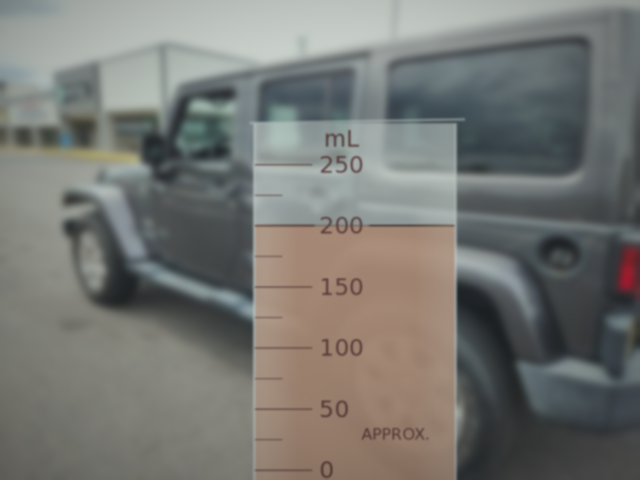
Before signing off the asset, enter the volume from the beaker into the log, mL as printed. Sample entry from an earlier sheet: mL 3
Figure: mL 200
